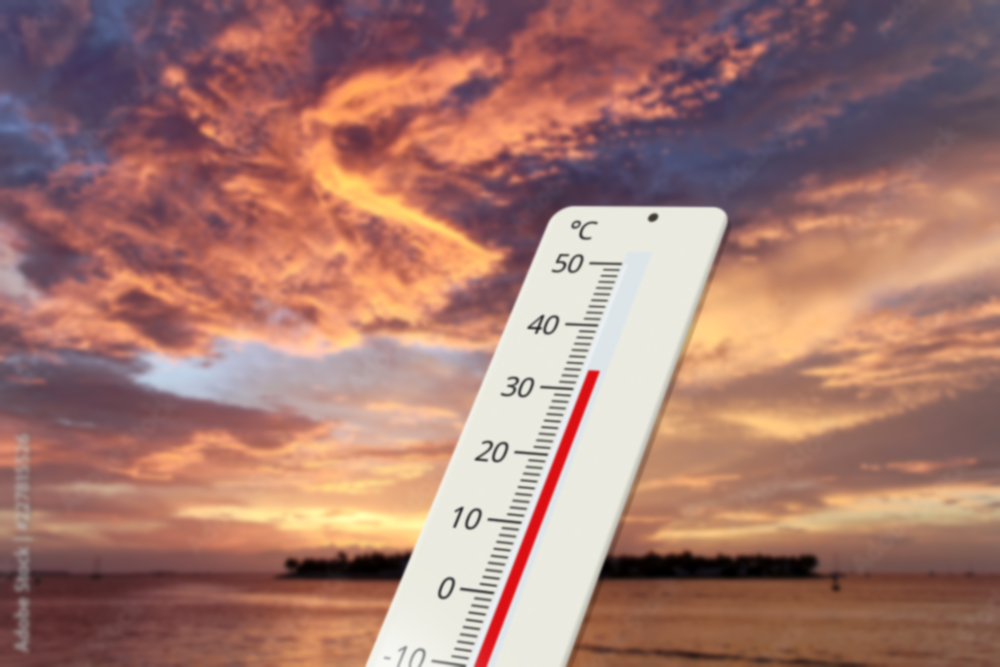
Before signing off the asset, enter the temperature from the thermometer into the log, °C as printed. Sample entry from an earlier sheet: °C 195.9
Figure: °C 33
